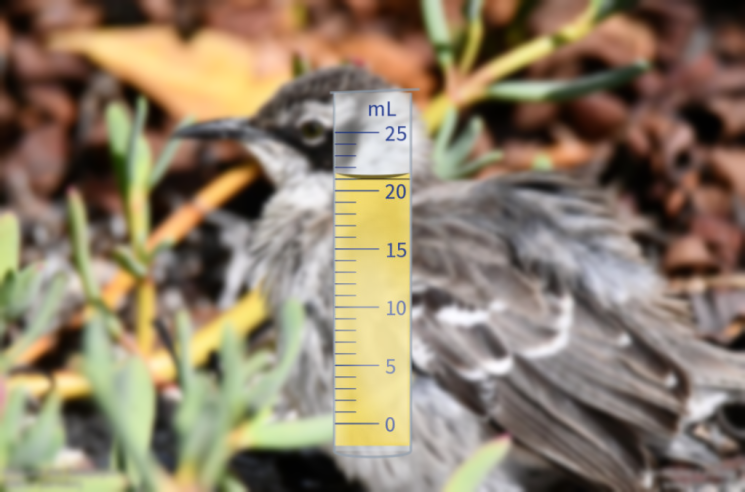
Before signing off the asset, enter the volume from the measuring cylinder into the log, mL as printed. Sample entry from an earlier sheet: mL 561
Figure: mL 21
